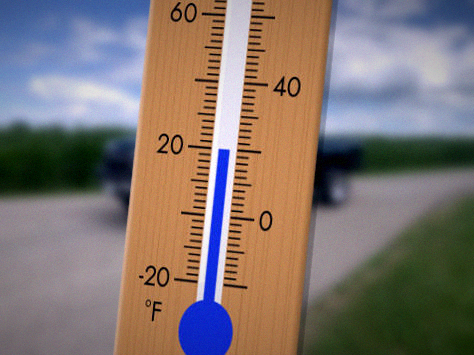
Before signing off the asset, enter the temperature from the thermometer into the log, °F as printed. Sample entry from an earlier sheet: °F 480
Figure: °F 20
